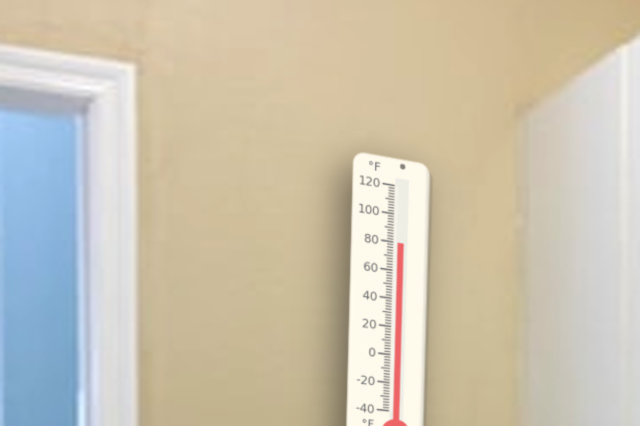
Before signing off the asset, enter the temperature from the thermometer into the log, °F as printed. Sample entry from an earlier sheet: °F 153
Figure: °F 80
